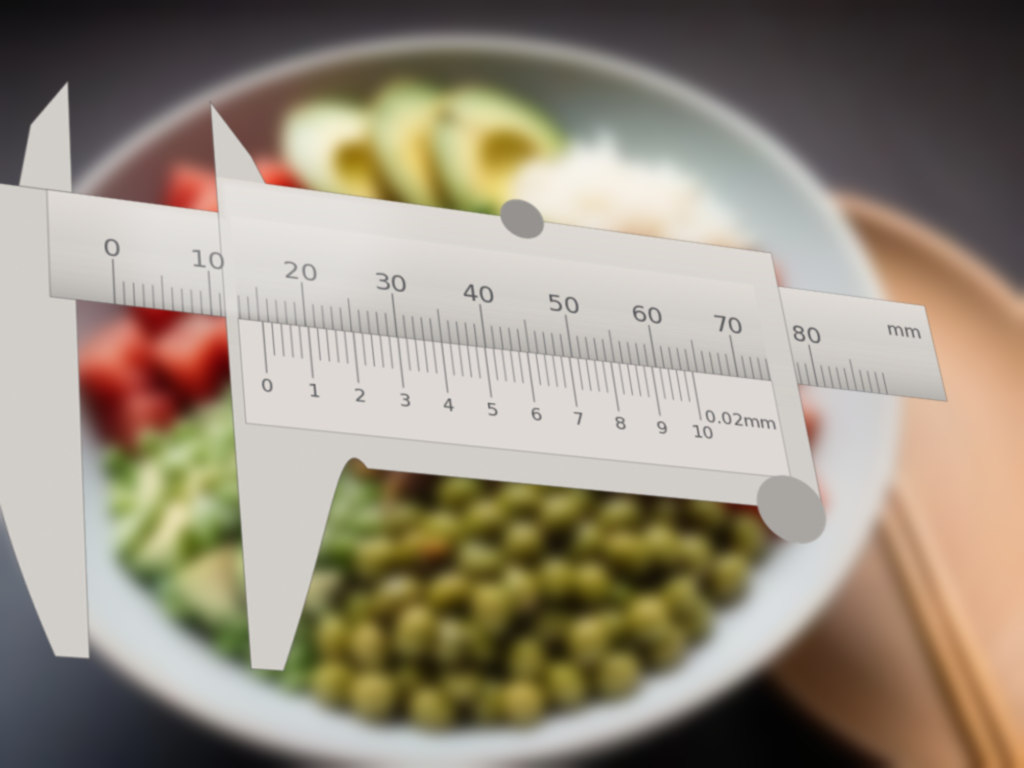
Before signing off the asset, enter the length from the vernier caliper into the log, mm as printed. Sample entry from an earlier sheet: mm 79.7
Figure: mm 15.4
